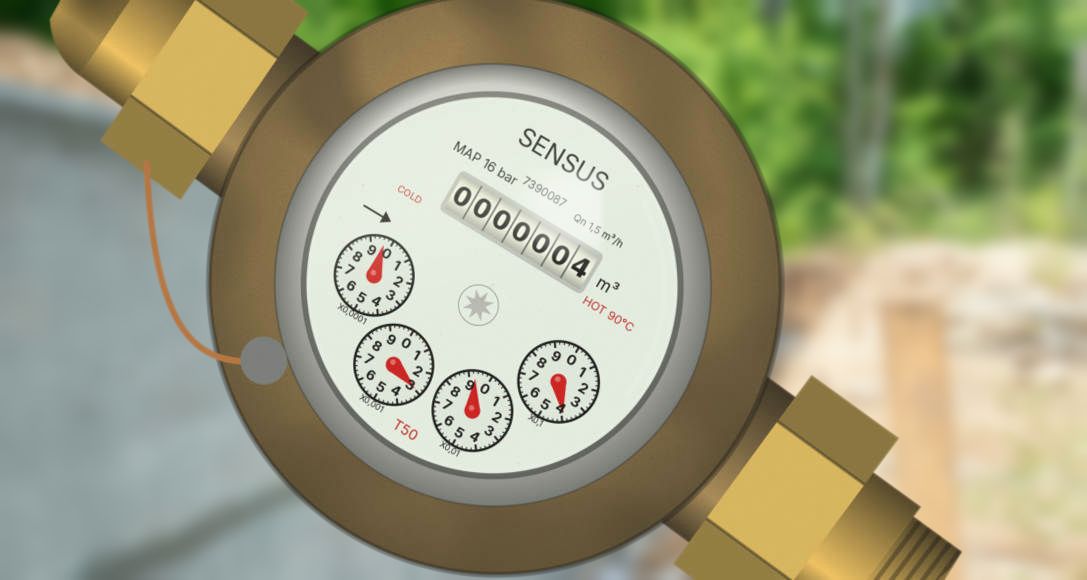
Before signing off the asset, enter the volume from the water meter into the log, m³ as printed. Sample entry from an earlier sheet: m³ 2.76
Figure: m³ 4.3929
